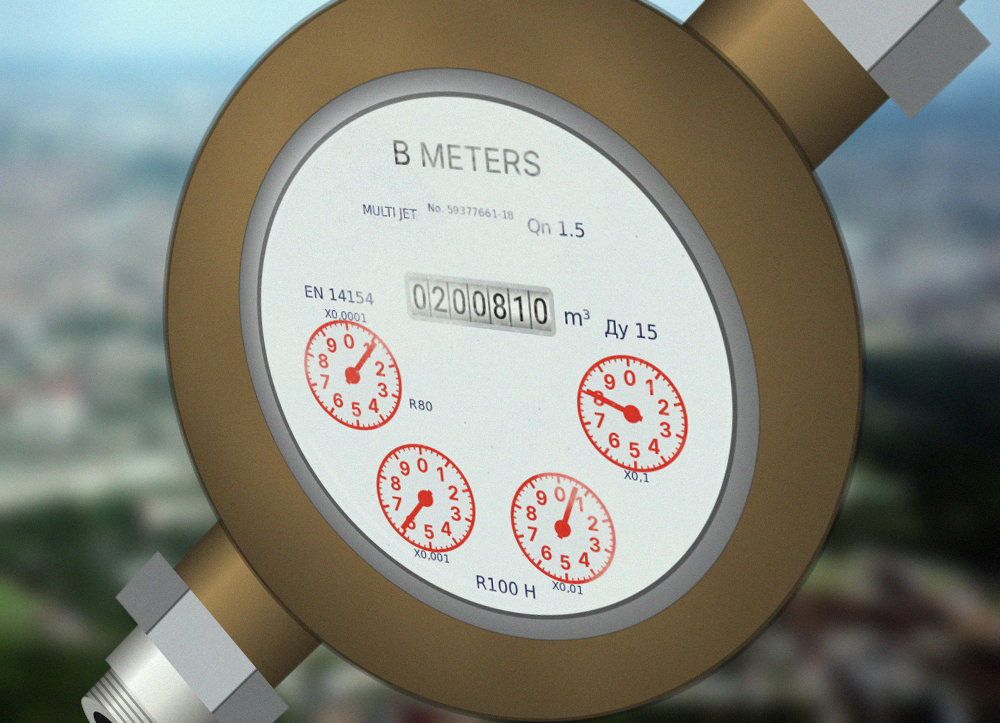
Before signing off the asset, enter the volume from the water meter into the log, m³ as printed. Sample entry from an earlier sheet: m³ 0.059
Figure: m³ 200810.8061
